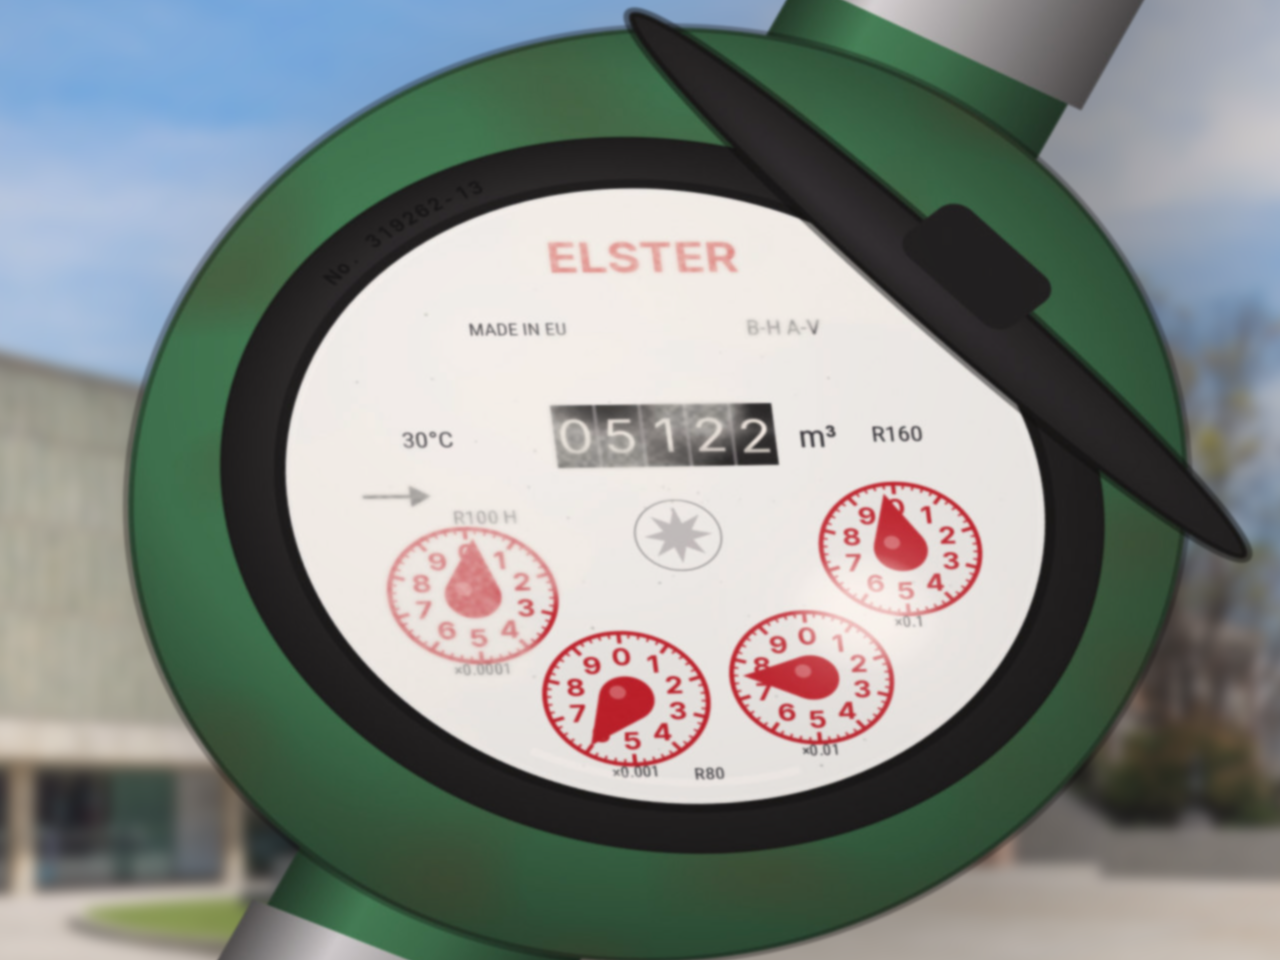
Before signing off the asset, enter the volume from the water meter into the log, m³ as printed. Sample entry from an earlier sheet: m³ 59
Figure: m³ 5121.9760
